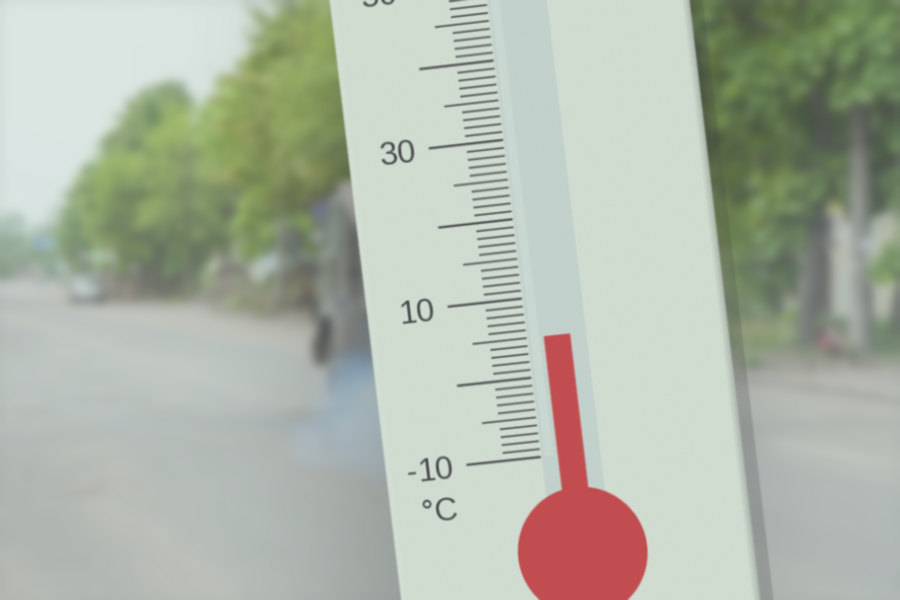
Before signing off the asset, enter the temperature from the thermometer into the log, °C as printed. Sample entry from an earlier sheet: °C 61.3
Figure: °C 5
